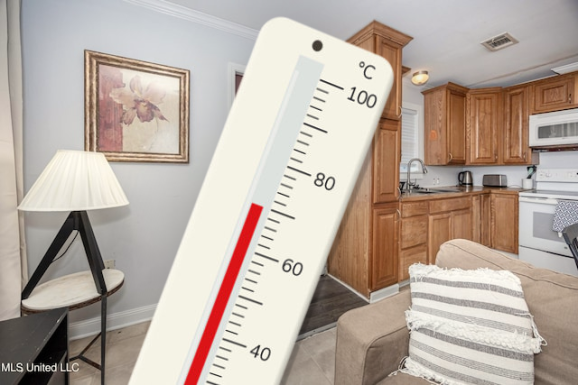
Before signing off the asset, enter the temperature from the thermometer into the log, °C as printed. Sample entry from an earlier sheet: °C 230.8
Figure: °C 70
